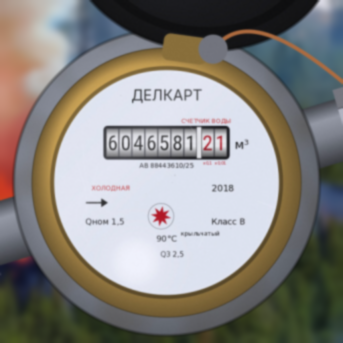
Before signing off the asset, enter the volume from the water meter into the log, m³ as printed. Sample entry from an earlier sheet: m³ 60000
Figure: m³ 6046581.21
